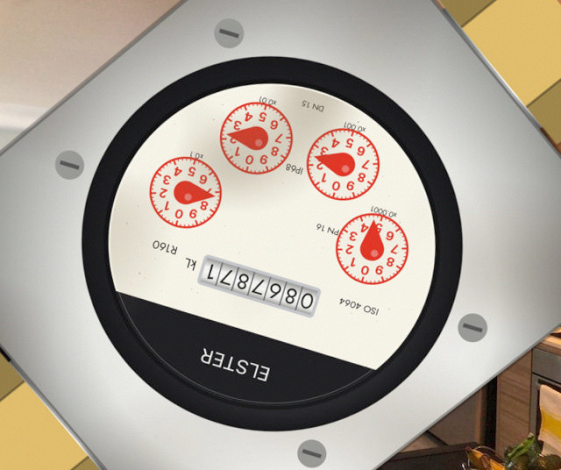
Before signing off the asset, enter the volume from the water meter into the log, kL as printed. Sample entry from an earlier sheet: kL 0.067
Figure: kL 867871.7224
